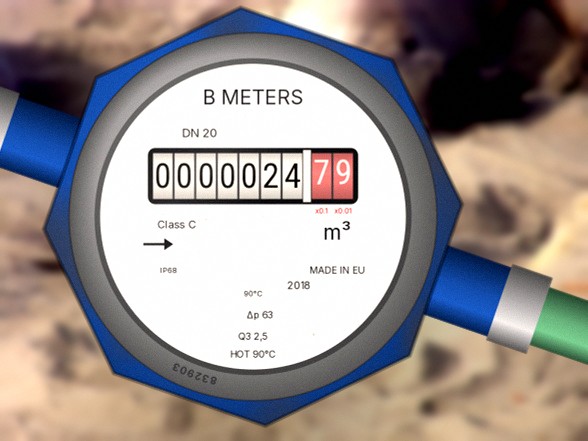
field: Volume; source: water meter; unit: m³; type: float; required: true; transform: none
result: 24.79 m³
